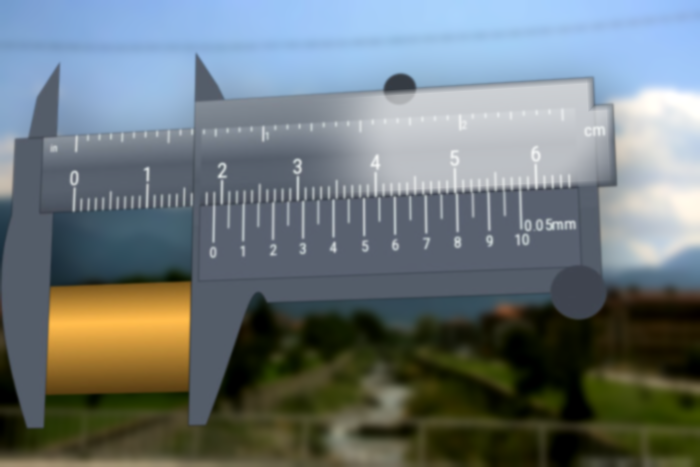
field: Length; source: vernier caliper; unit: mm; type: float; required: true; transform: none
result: 19.0 mm
